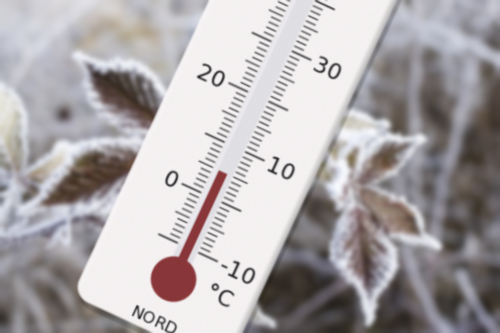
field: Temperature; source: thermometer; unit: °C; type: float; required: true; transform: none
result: 5 °C
